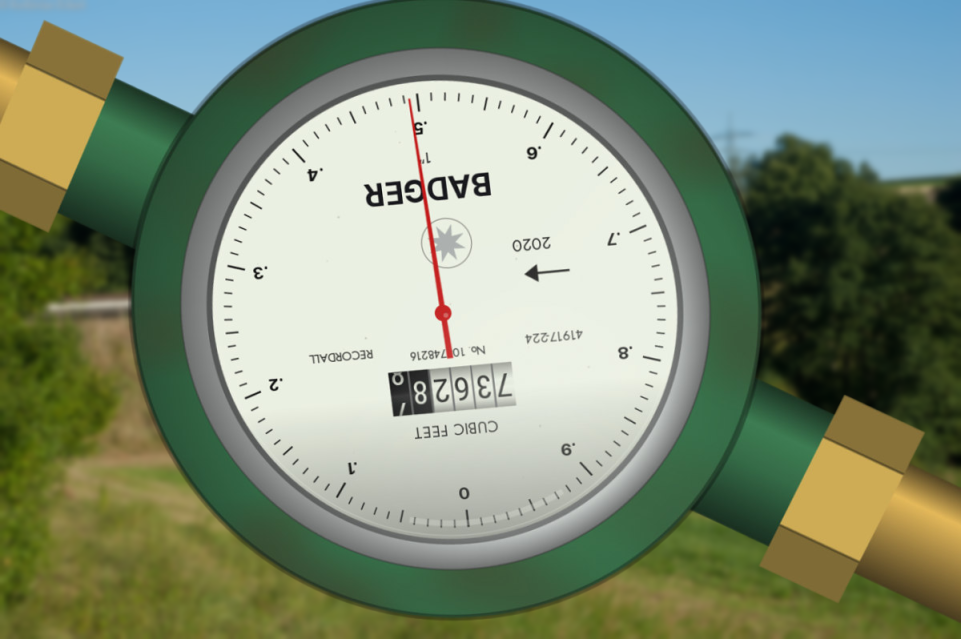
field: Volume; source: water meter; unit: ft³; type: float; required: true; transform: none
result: 736287.49 ft³
